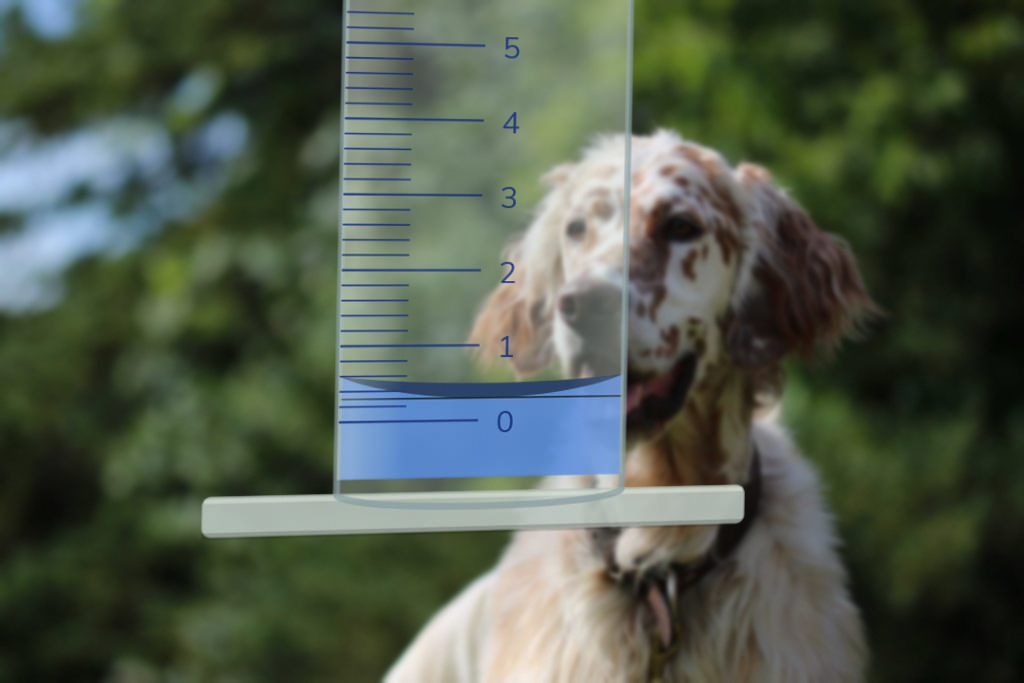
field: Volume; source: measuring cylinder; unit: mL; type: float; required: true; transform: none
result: 0.3 mL
